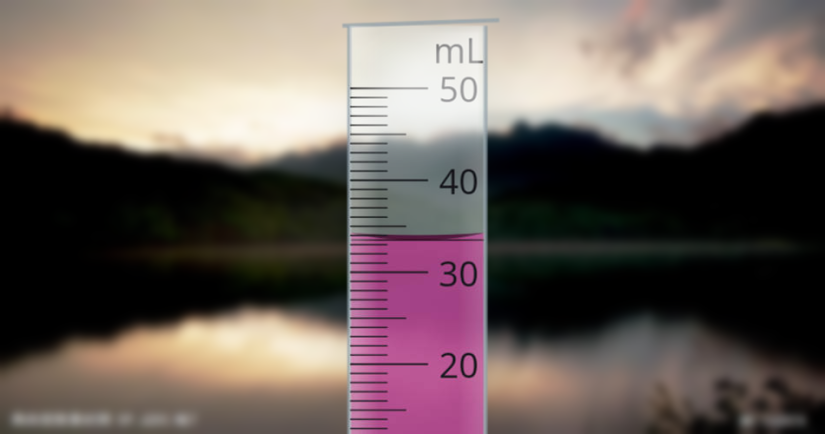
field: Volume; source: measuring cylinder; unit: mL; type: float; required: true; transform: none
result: 33.5 mL
